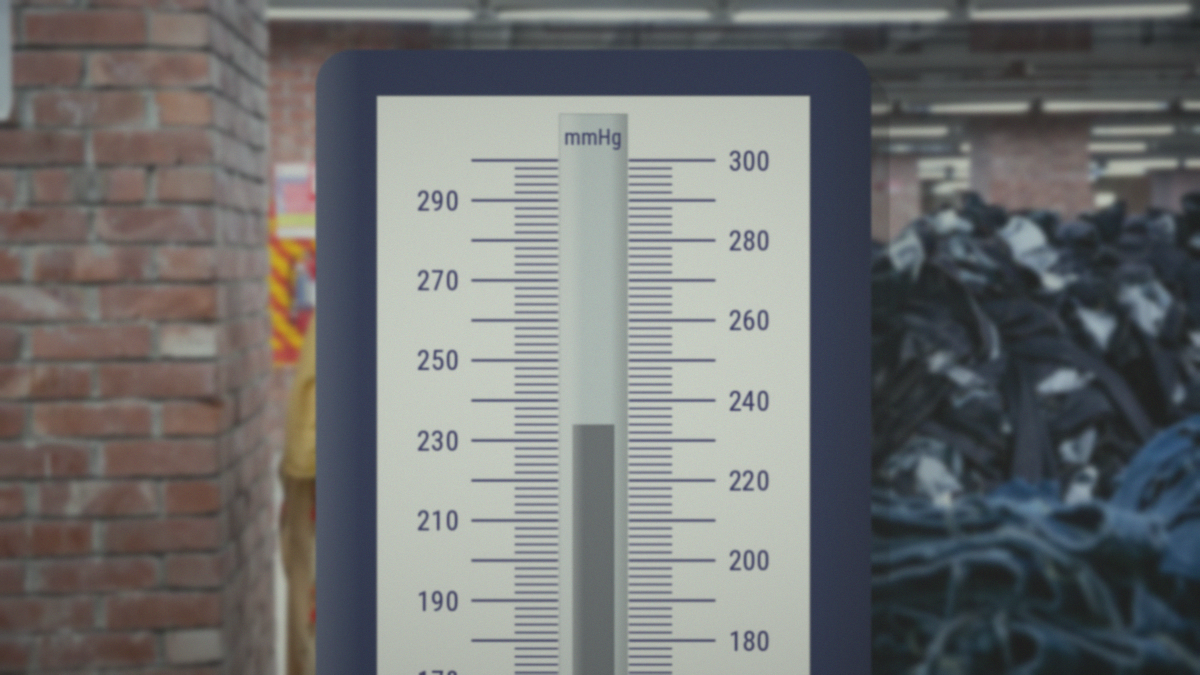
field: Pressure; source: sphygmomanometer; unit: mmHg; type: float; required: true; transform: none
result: 234 mmHg
